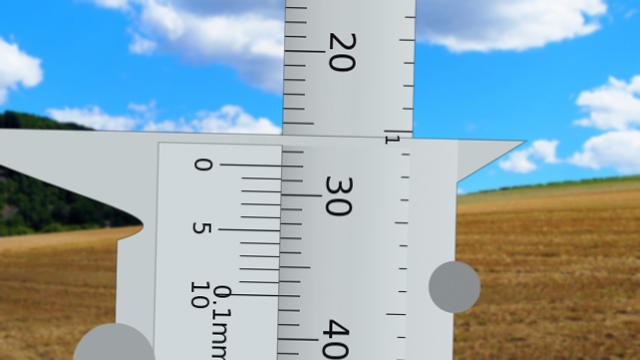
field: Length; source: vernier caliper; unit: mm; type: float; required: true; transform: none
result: 28.0 mm
